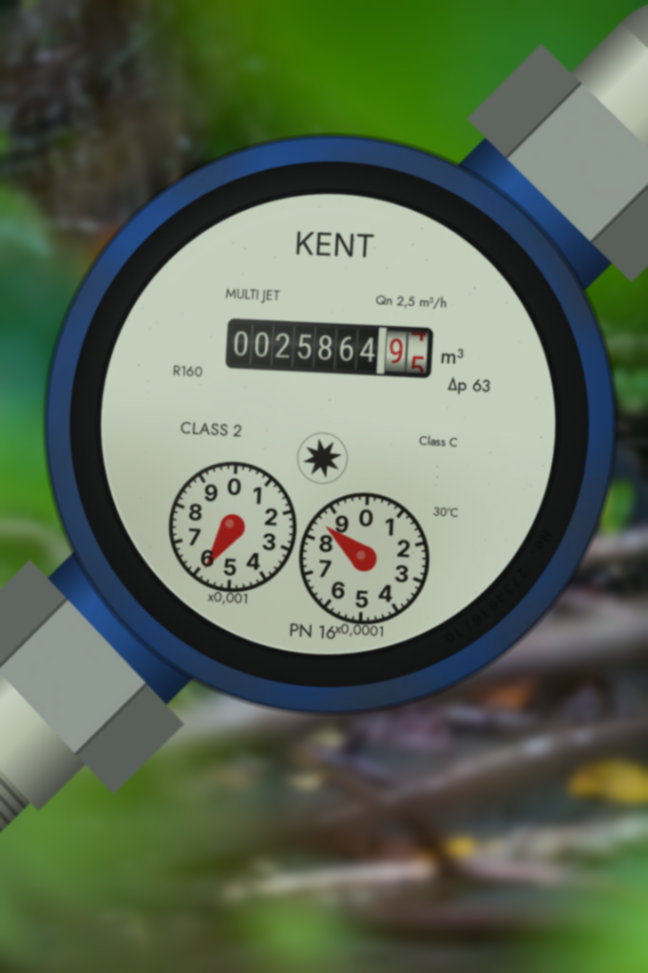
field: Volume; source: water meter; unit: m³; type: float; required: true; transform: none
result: 25864.9458 m³
